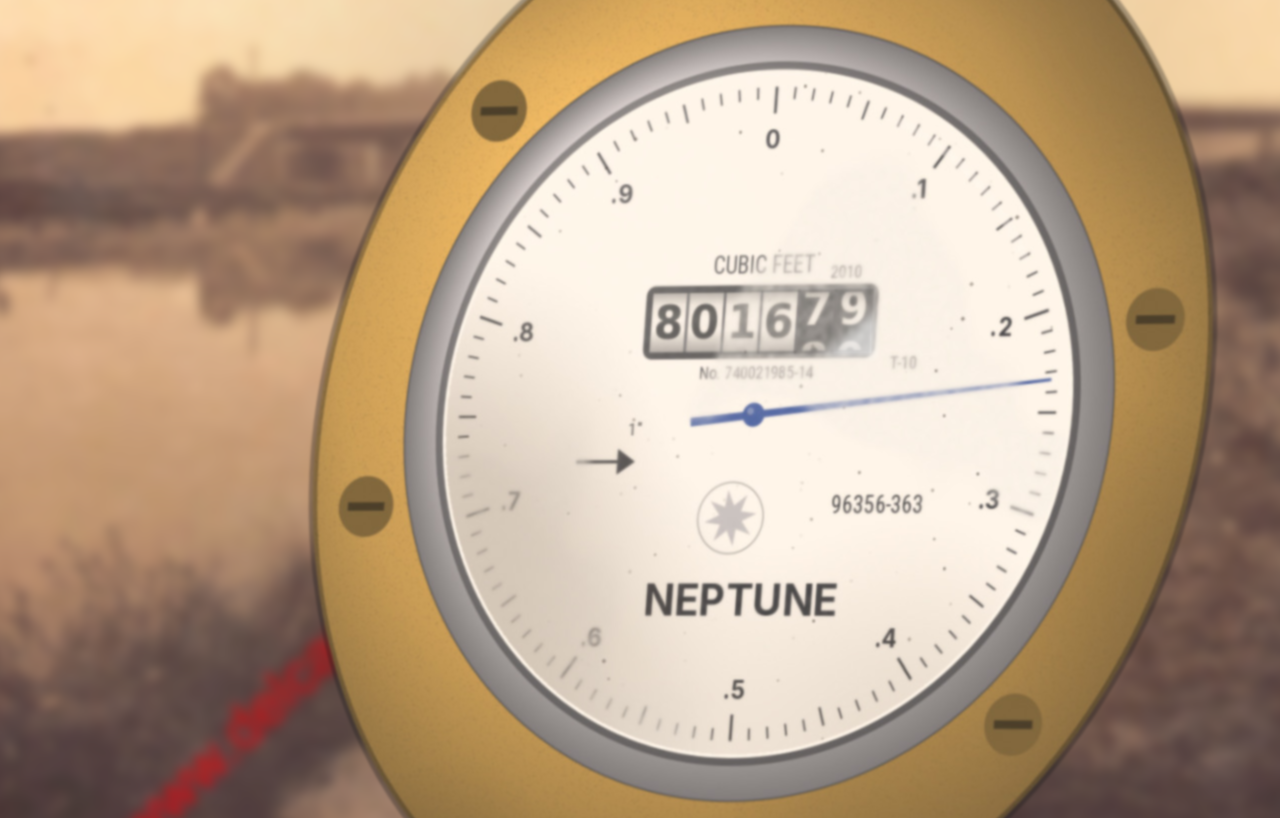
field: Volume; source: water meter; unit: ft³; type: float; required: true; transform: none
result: 801679.23 ft³
